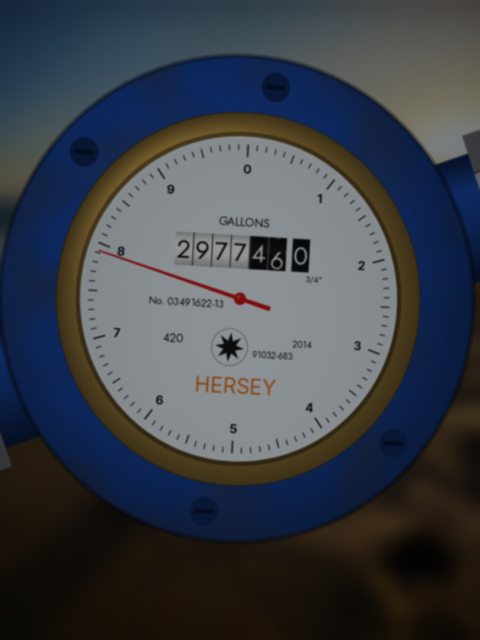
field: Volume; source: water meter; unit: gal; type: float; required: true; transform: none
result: 2977457.9 gal
